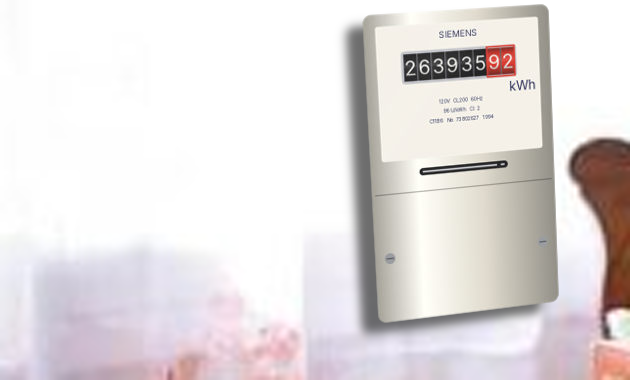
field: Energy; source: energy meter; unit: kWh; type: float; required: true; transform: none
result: 263935.92 kWh
